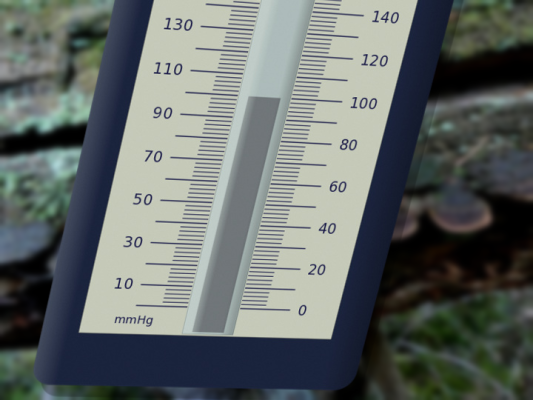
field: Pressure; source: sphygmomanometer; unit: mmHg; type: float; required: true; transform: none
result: 100 mmHg
